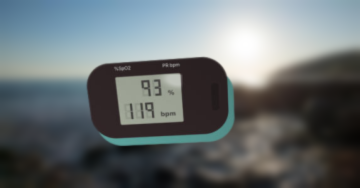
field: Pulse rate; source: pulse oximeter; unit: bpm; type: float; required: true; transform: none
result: 119 bpm
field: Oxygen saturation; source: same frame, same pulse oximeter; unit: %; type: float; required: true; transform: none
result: 93 %
